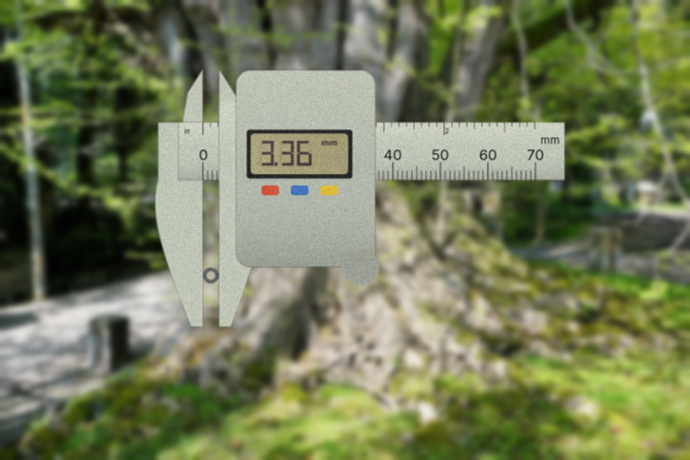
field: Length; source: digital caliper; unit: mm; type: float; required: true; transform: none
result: 3.36 mm
